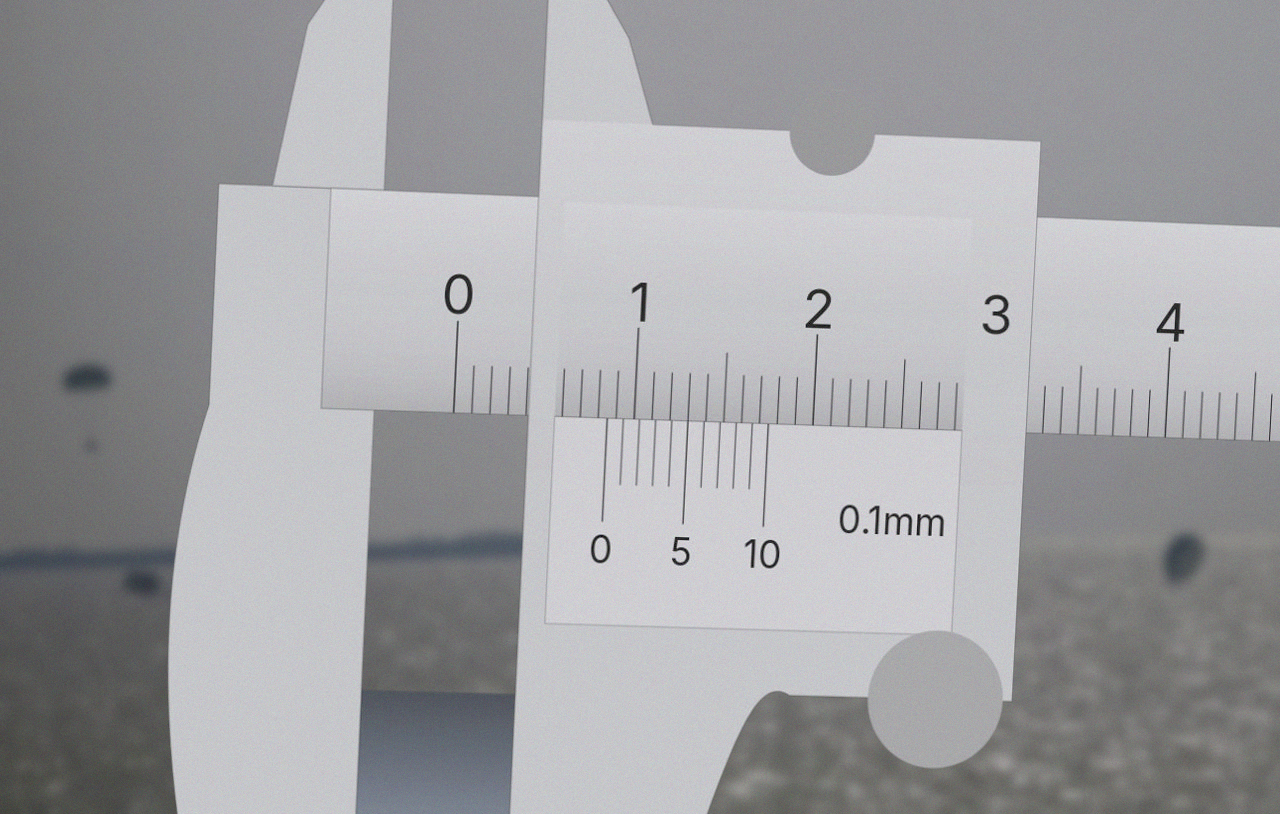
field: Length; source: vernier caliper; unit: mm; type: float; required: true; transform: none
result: 8.5 mm
